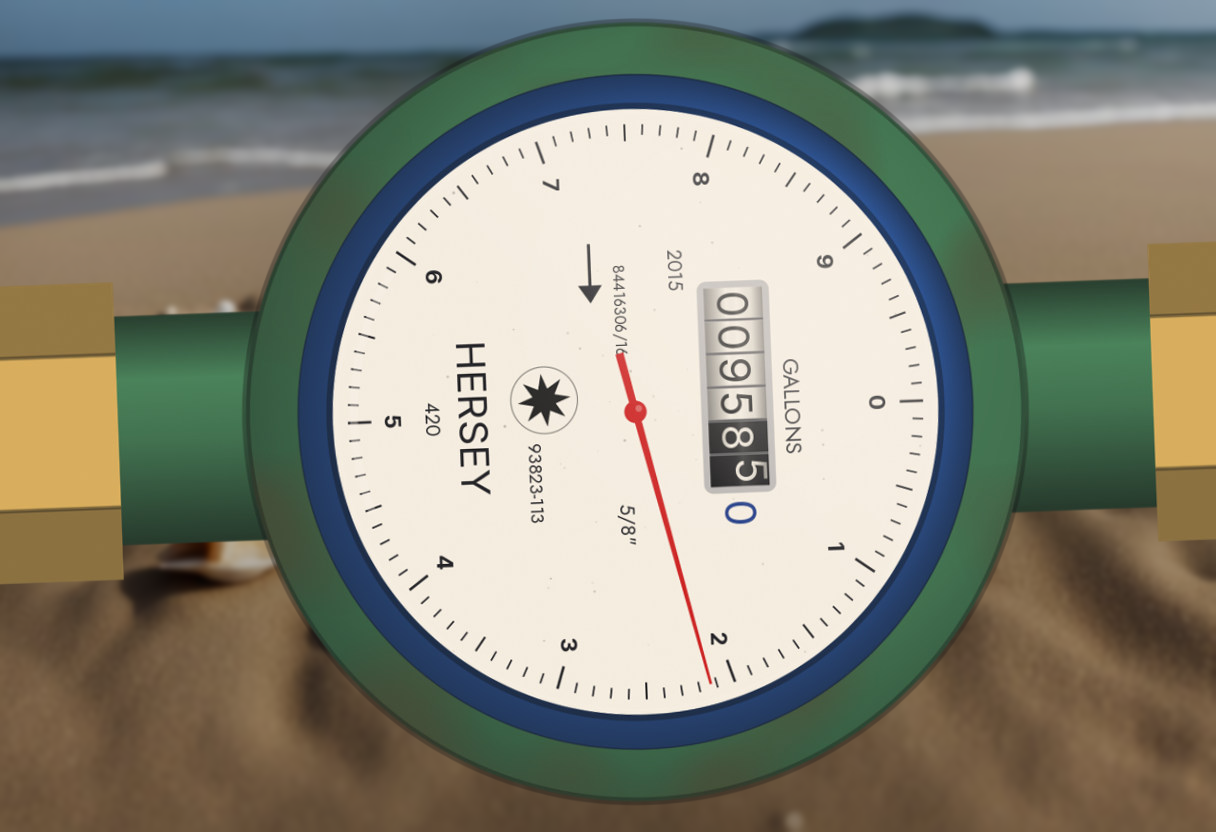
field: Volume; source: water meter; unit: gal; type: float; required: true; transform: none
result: 95852.1 gal
